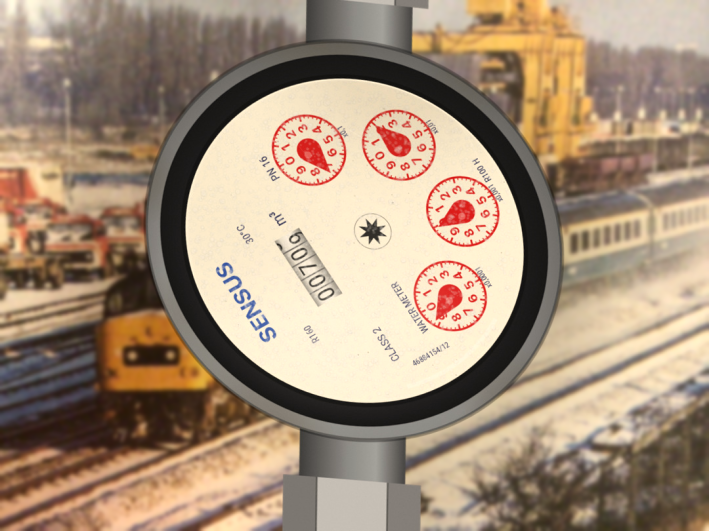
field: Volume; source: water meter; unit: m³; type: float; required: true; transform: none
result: 708.7199 m³
